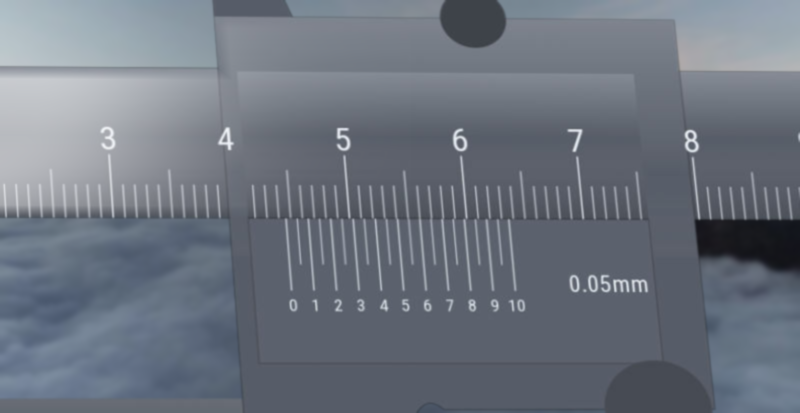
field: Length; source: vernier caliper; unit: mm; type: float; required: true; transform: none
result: 44.6 mm
